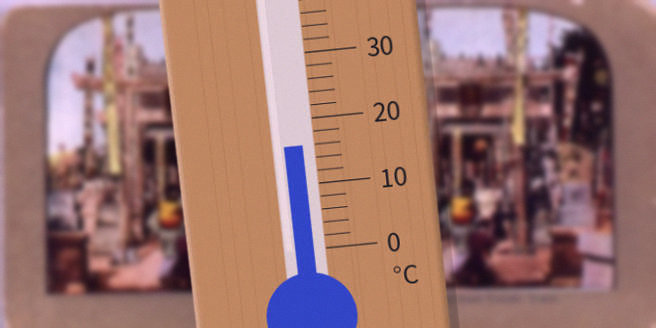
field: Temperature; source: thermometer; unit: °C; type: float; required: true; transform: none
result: 16 °C
